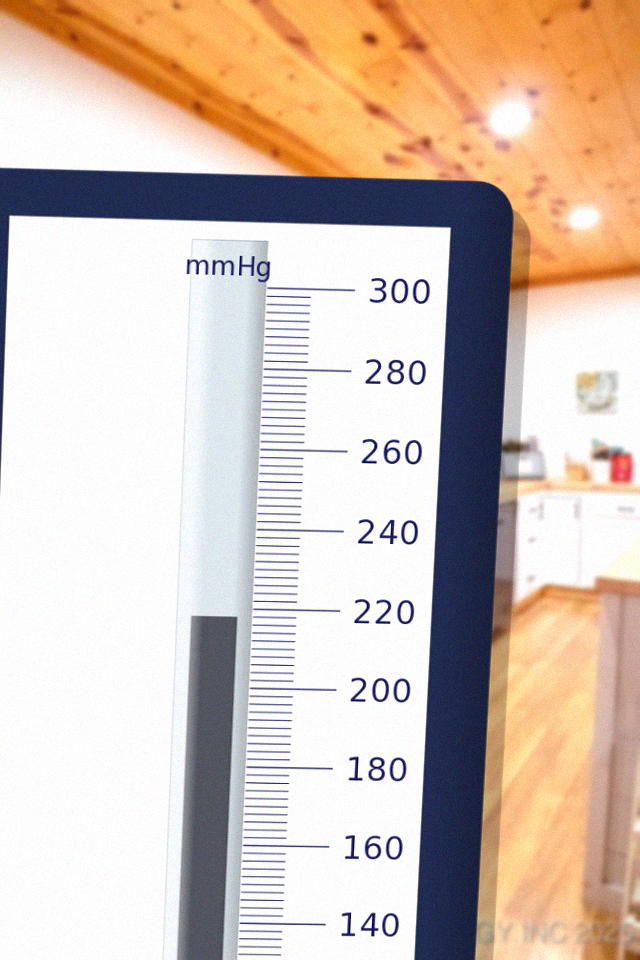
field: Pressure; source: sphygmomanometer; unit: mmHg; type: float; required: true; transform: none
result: 218 mmHg
